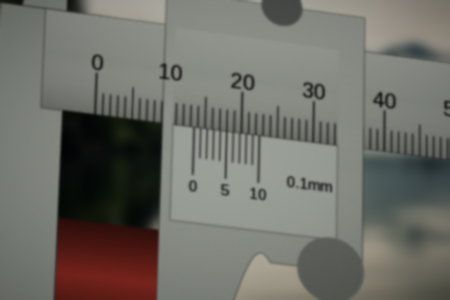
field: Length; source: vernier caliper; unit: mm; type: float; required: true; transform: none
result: 13.5 mm
